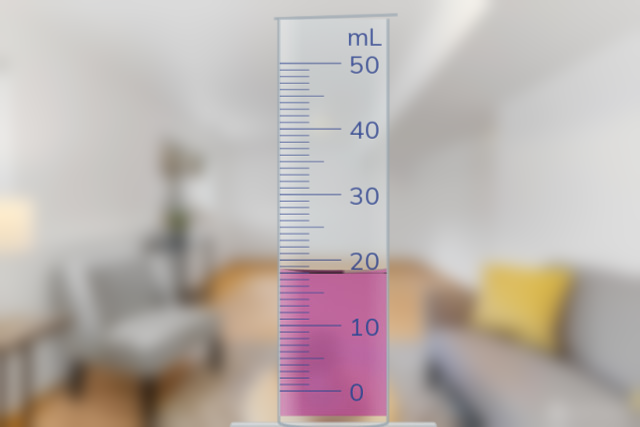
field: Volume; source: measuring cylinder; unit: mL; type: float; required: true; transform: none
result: 18 mL
